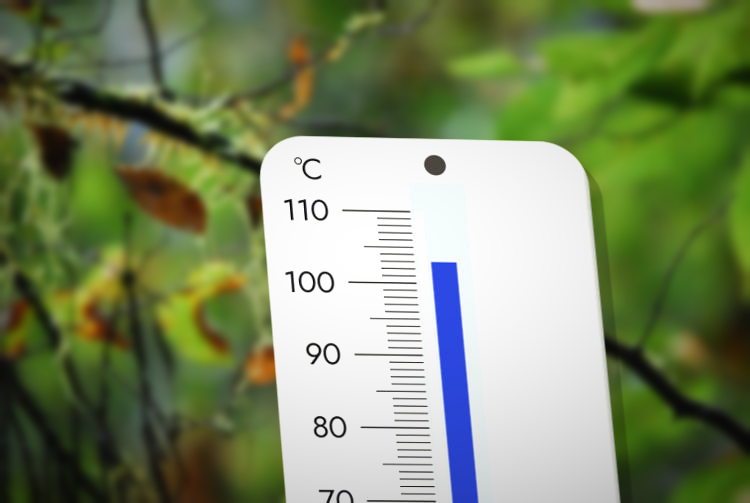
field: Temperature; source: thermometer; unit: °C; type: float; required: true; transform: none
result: 103 °C
